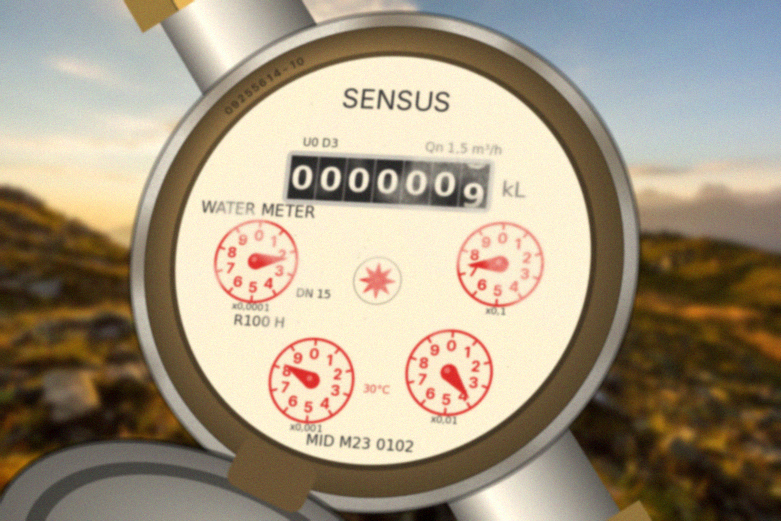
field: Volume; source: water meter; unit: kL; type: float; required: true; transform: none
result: 8.7382 kL
